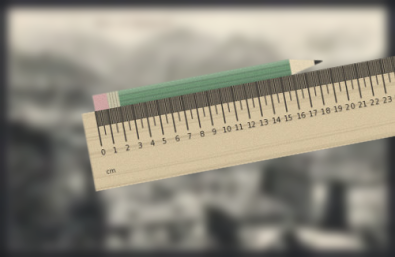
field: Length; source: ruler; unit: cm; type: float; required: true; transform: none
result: 18.5 cm
